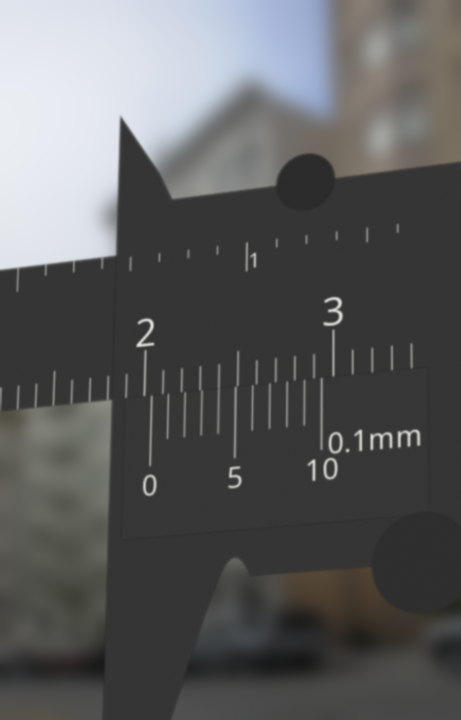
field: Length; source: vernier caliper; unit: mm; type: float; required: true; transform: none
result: 20.4 mm
